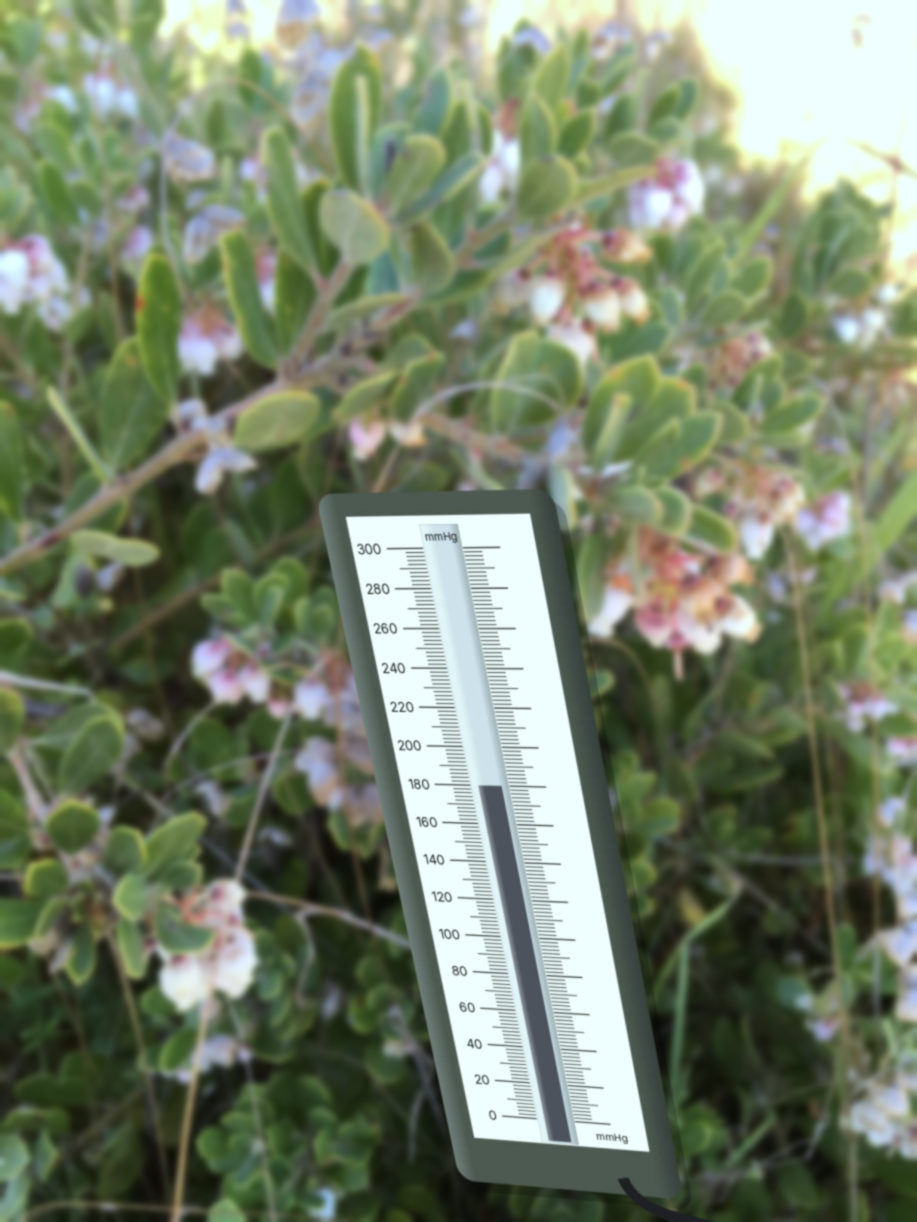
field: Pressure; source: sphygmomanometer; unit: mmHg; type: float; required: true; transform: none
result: 180 mmHg
